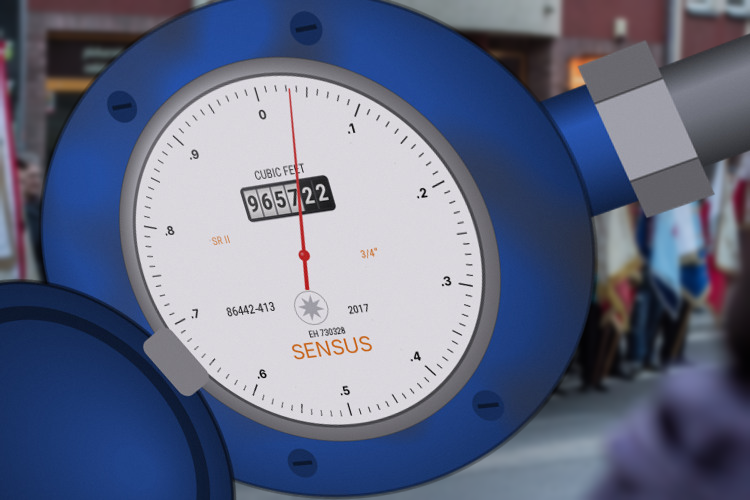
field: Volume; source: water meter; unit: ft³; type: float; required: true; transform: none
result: 965722.03 ft³
